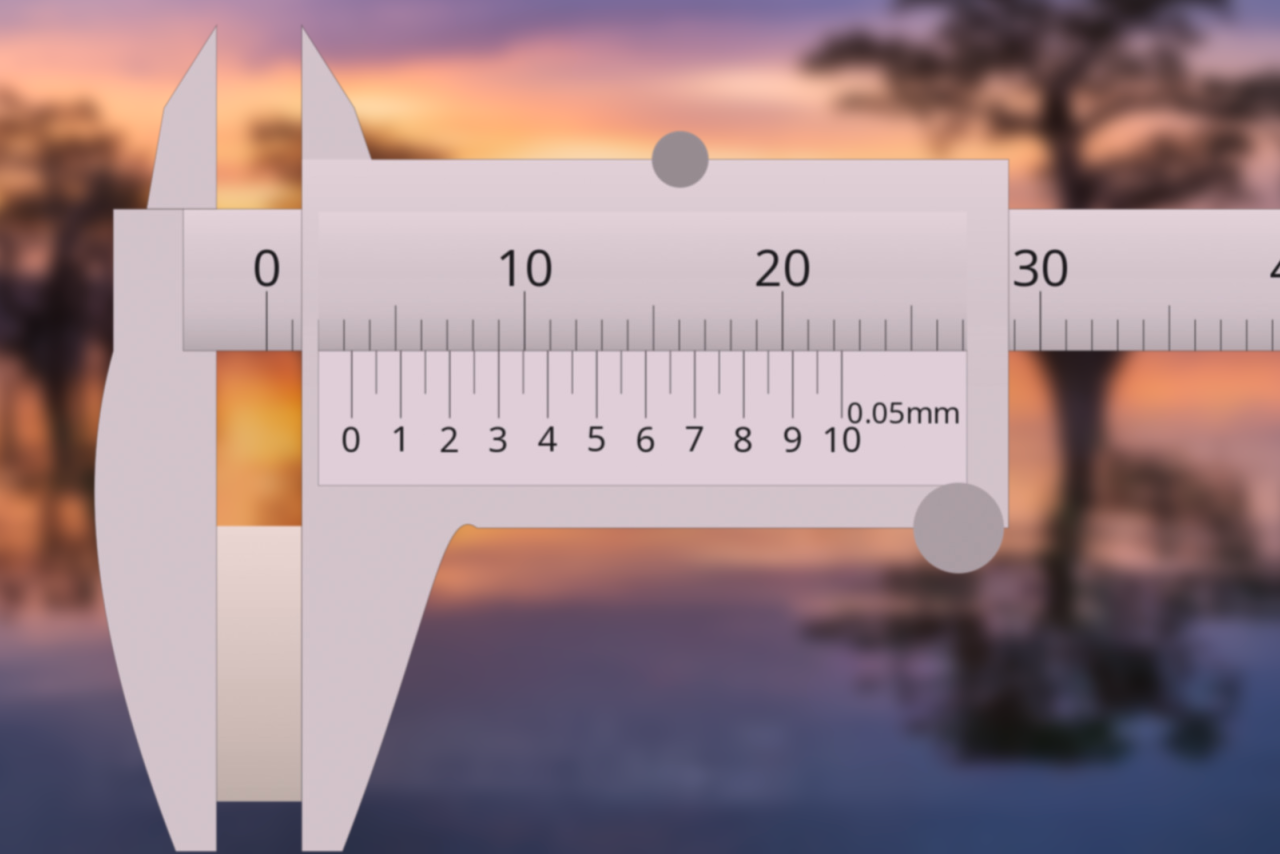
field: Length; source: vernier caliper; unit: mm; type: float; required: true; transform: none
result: 3.3 mm
